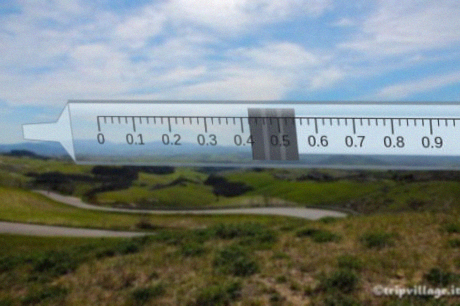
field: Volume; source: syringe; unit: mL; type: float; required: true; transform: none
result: 0.42 mL
